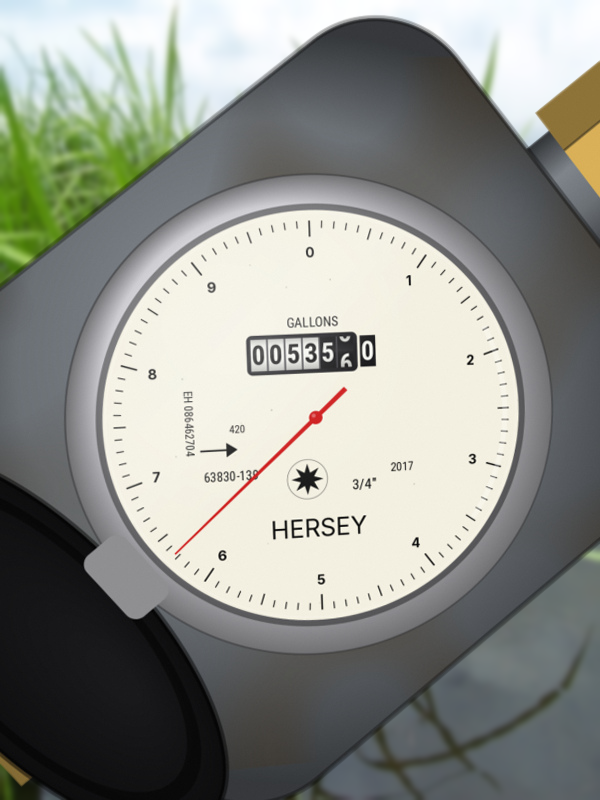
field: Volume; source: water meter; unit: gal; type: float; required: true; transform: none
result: 53556.3 gal
